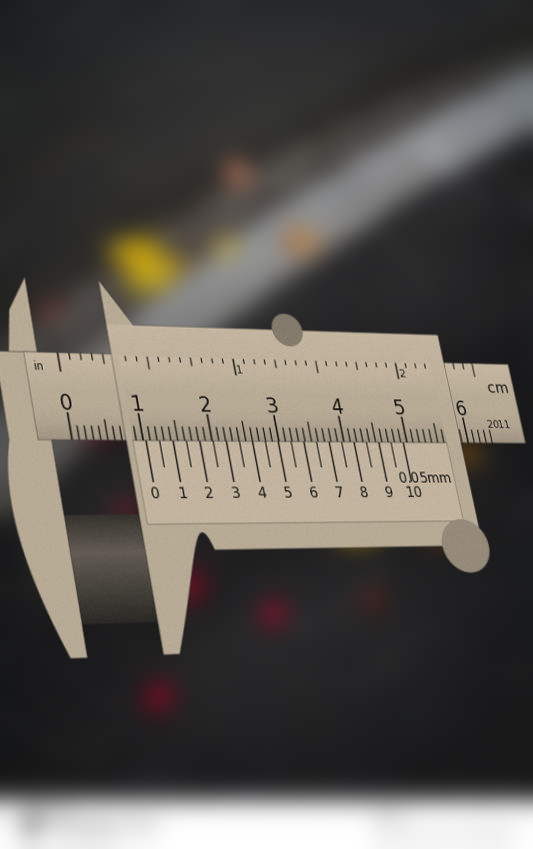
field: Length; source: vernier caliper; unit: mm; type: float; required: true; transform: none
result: 10.4 mm
